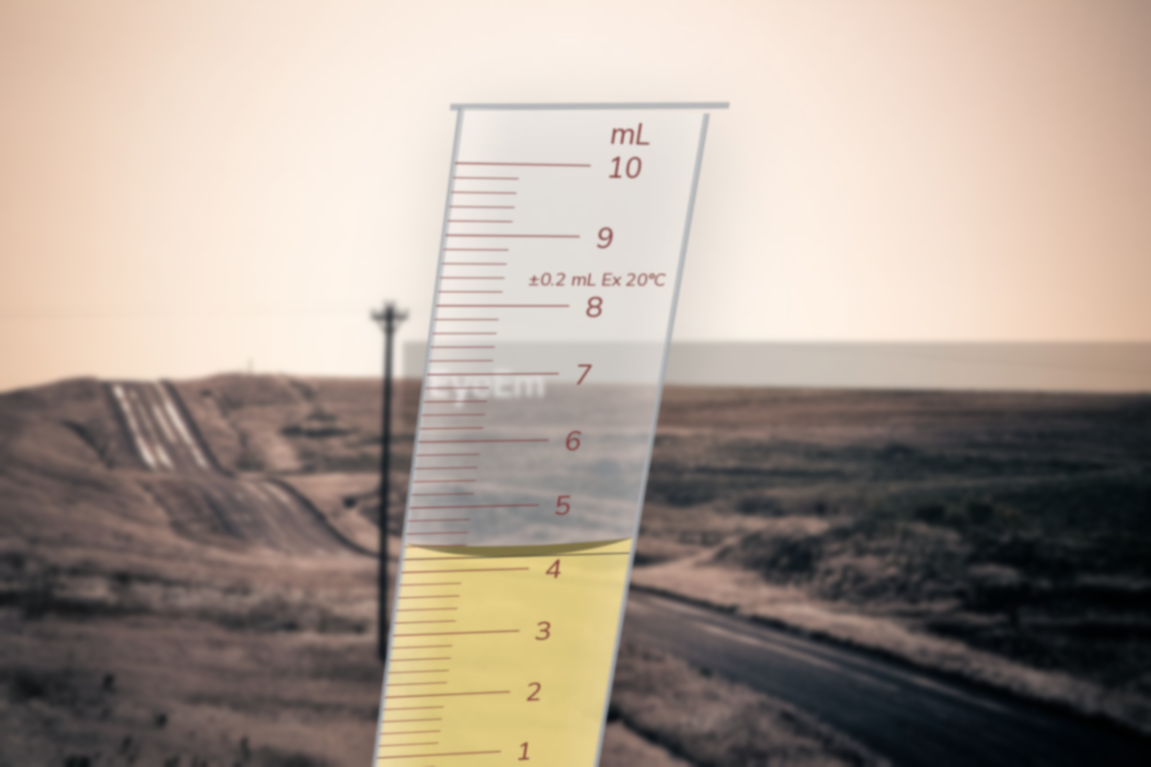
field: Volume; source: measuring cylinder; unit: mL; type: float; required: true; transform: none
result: 4.2 mL
